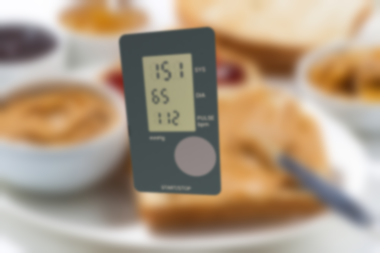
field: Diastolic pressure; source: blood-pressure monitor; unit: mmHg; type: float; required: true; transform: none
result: 65 mmHg
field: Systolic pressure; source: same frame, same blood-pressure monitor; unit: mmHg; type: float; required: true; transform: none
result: 151 mmHg
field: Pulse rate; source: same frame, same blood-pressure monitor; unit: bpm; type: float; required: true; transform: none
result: 112 bpm
